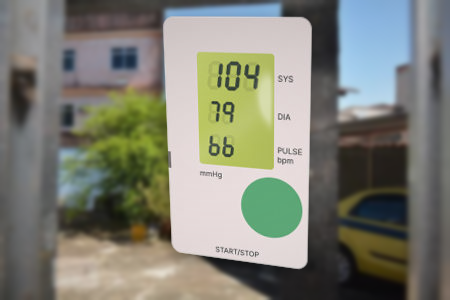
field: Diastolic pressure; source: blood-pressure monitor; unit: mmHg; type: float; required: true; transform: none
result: 79 mmHg
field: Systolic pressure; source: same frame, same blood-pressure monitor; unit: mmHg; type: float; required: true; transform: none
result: 104 mmHg
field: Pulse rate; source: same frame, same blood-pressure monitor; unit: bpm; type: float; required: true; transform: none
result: 66 bpm
